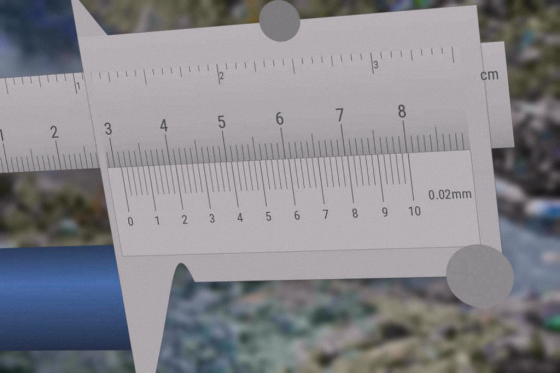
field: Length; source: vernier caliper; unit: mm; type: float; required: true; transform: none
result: 31.2 mm
